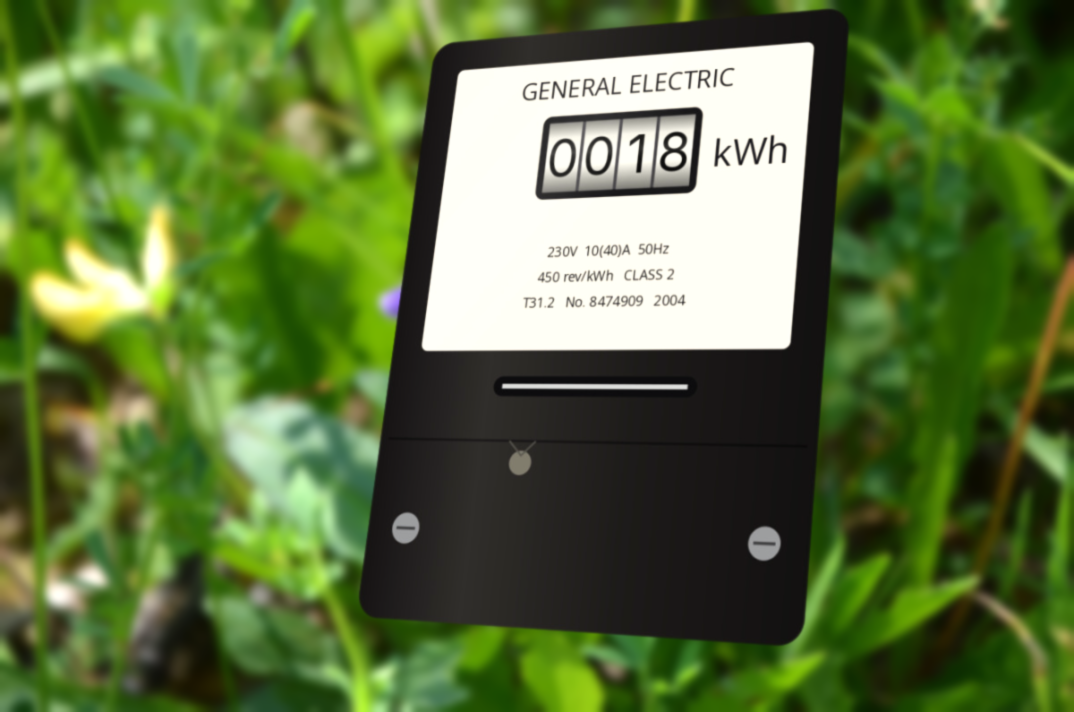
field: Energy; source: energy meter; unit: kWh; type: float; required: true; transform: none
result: 18 kWh
